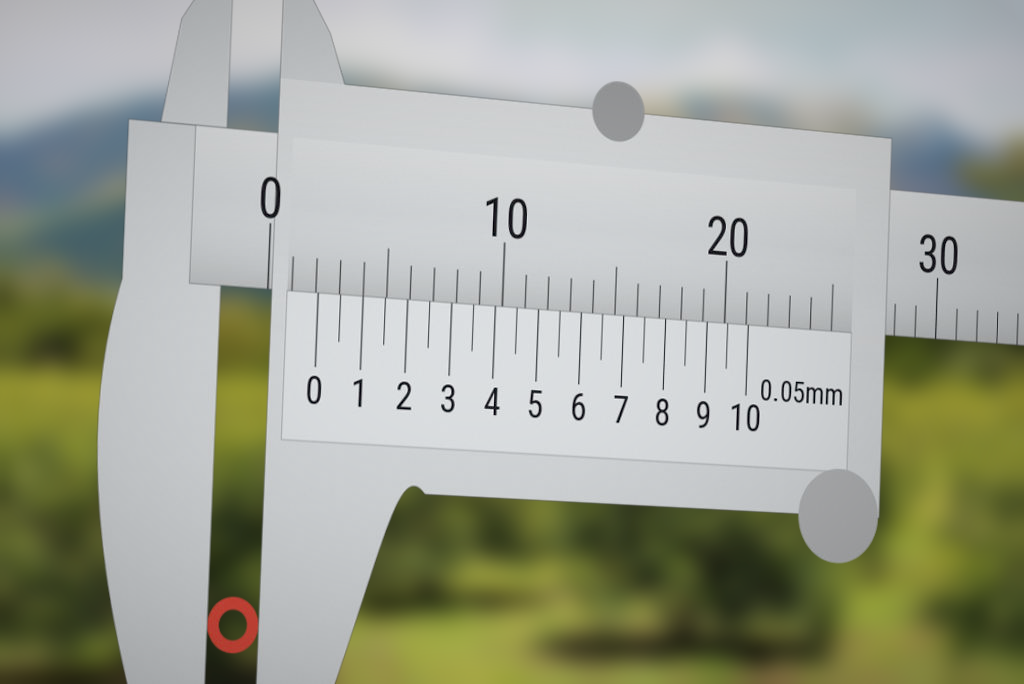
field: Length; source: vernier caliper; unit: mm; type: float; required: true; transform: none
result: 2.1 mm
